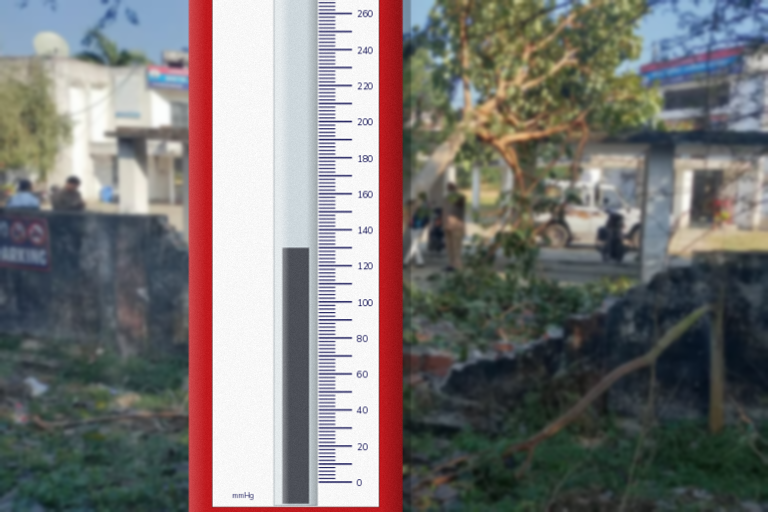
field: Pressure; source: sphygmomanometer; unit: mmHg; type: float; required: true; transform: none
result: 130 mmHg
